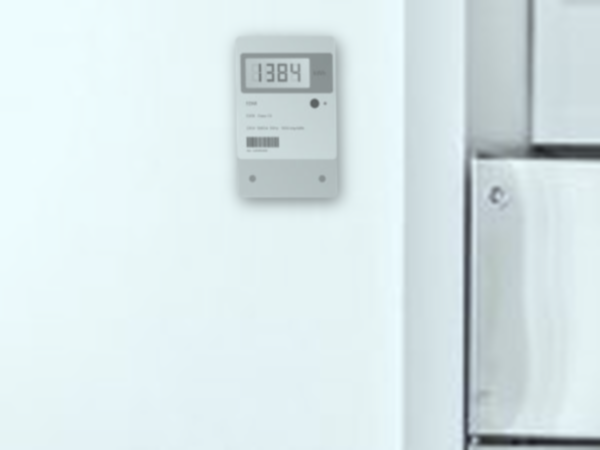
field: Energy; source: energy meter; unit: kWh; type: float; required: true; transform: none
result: 1384 kWh
